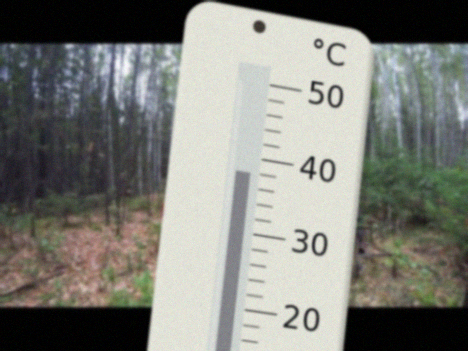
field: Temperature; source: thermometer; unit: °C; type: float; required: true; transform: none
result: 38 °C
